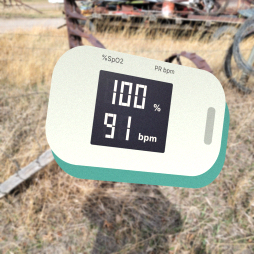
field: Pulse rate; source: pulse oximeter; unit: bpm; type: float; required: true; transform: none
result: 91 bpm
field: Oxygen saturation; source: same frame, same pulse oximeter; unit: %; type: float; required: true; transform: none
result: 100 %
